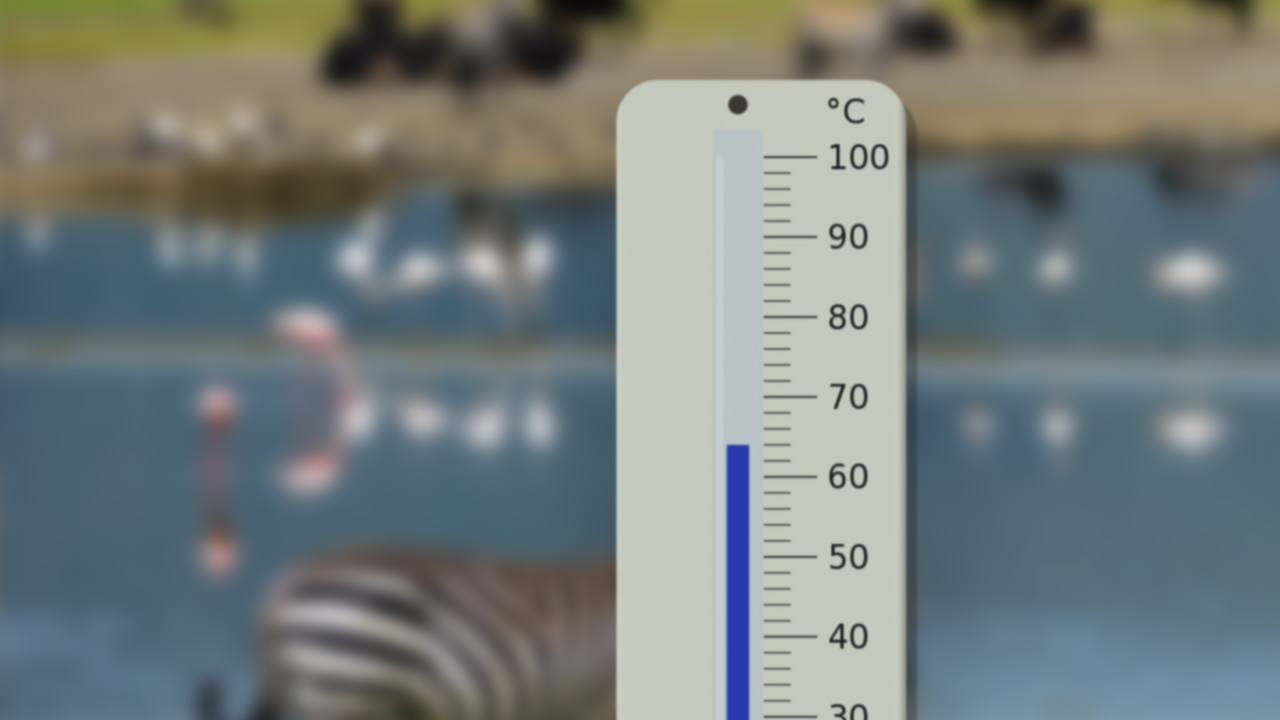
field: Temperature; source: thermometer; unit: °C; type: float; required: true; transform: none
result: 64 °C
